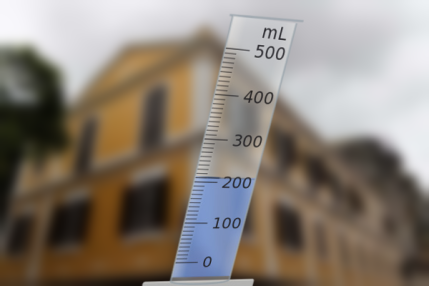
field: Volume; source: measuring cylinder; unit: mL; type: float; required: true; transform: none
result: 210 mL
